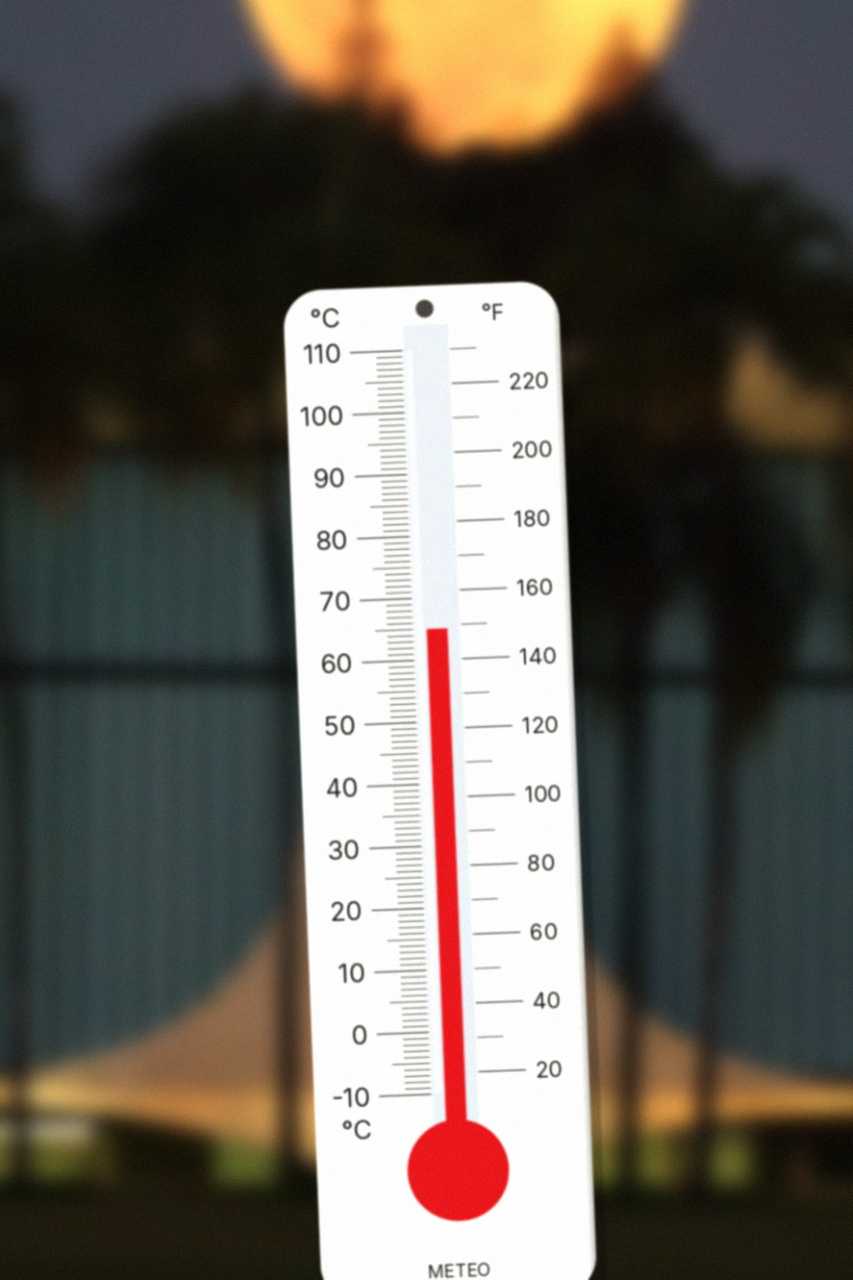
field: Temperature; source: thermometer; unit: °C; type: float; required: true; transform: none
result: 65 °C
